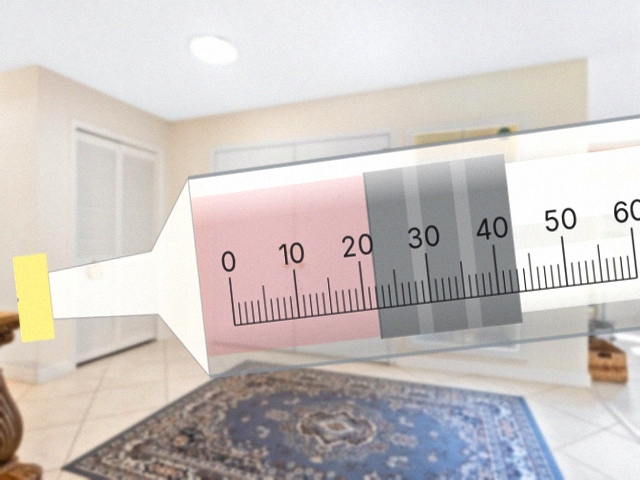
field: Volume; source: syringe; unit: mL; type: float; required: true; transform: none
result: 22 mL
